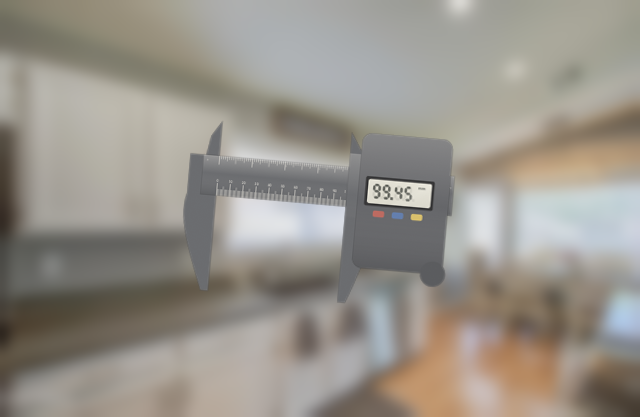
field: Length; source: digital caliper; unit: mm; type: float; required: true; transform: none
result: 99.45 mm
